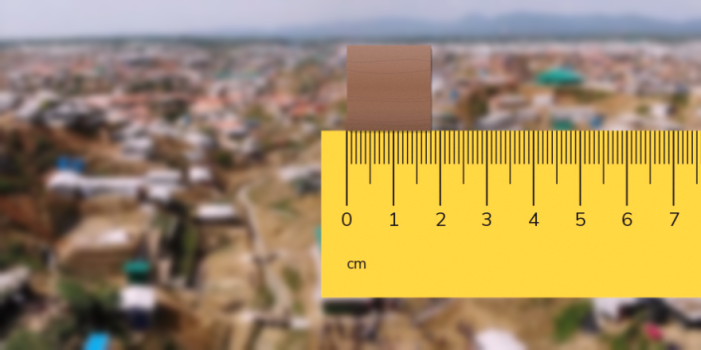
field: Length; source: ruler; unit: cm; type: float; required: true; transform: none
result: 1.8 cm
